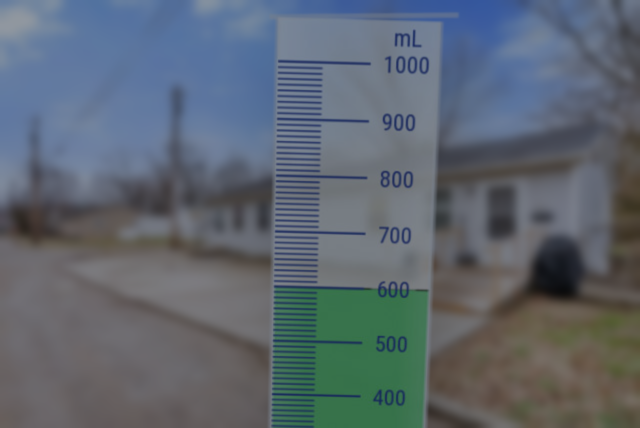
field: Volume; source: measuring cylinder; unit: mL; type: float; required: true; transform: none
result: 600 mL
